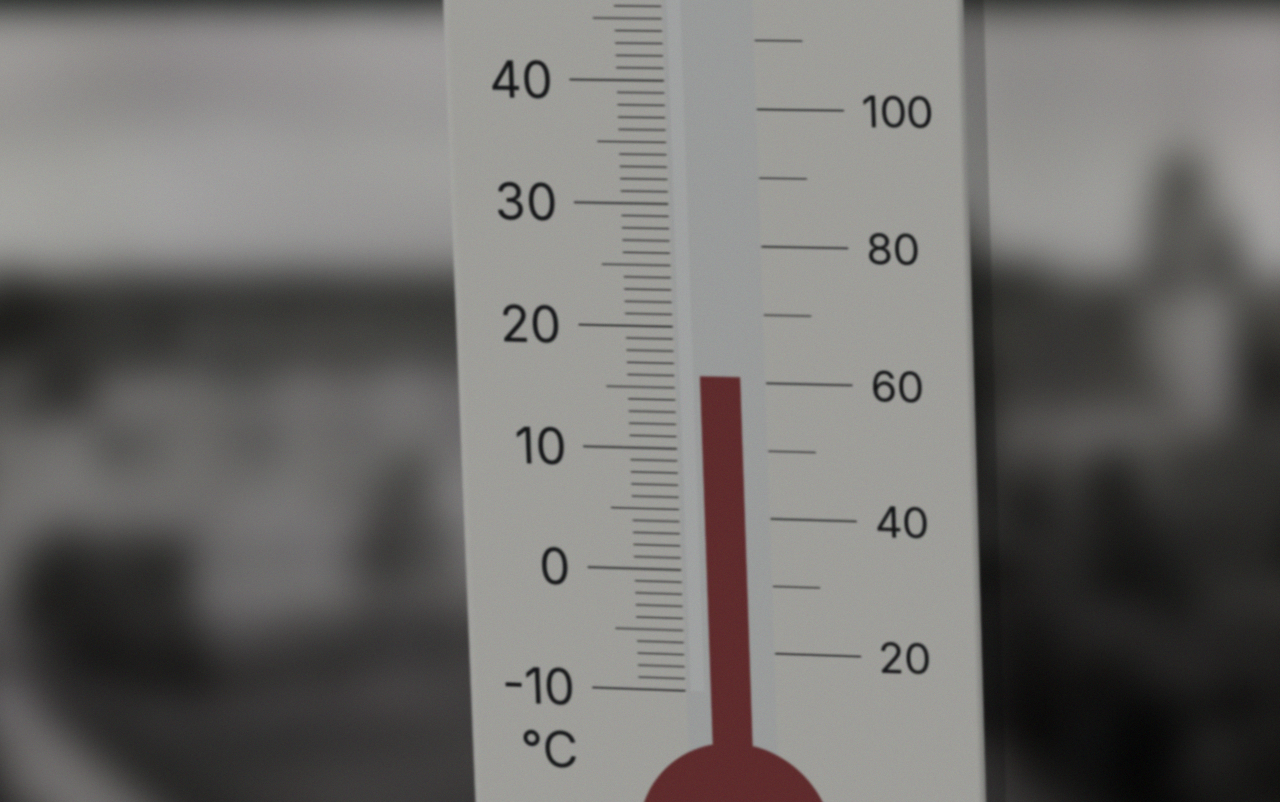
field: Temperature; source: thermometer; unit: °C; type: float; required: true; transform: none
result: 16 °C
